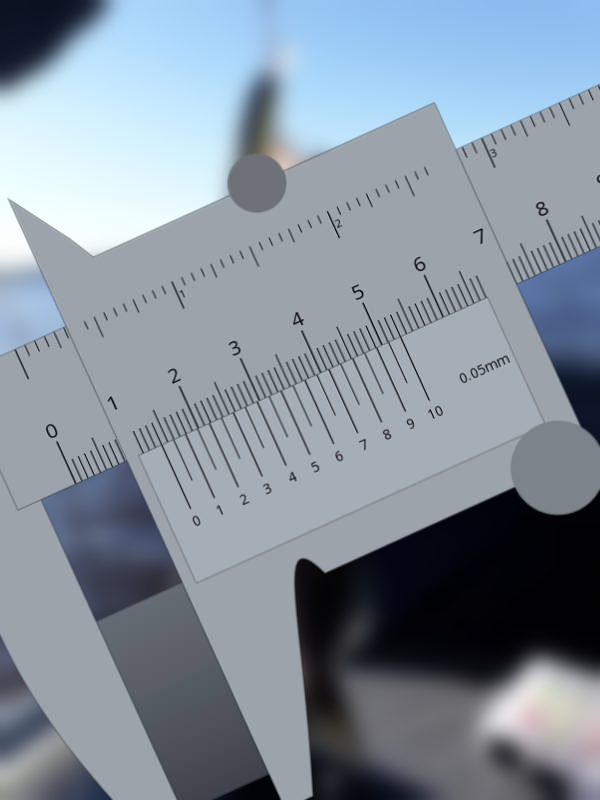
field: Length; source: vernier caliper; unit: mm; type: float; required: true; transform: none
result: 14.0 mm
